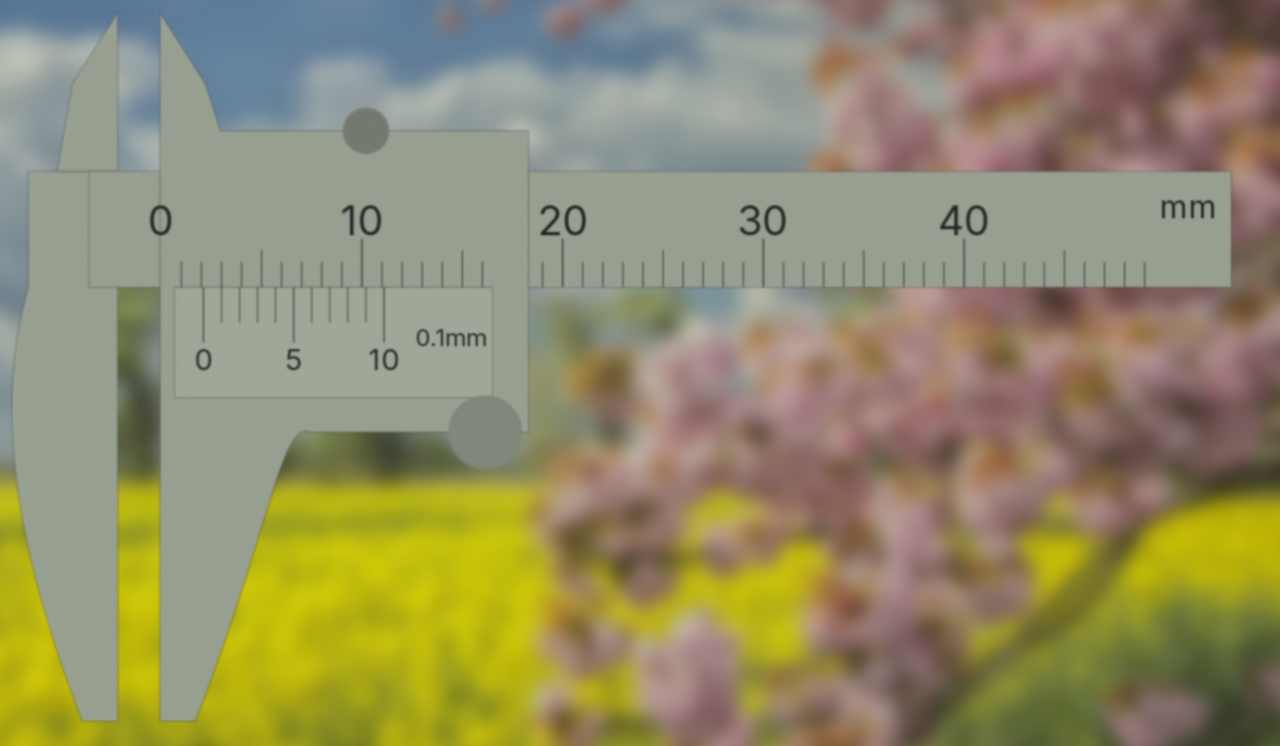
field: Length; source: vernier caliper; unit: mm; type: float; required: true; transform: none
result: 2.1 mm
